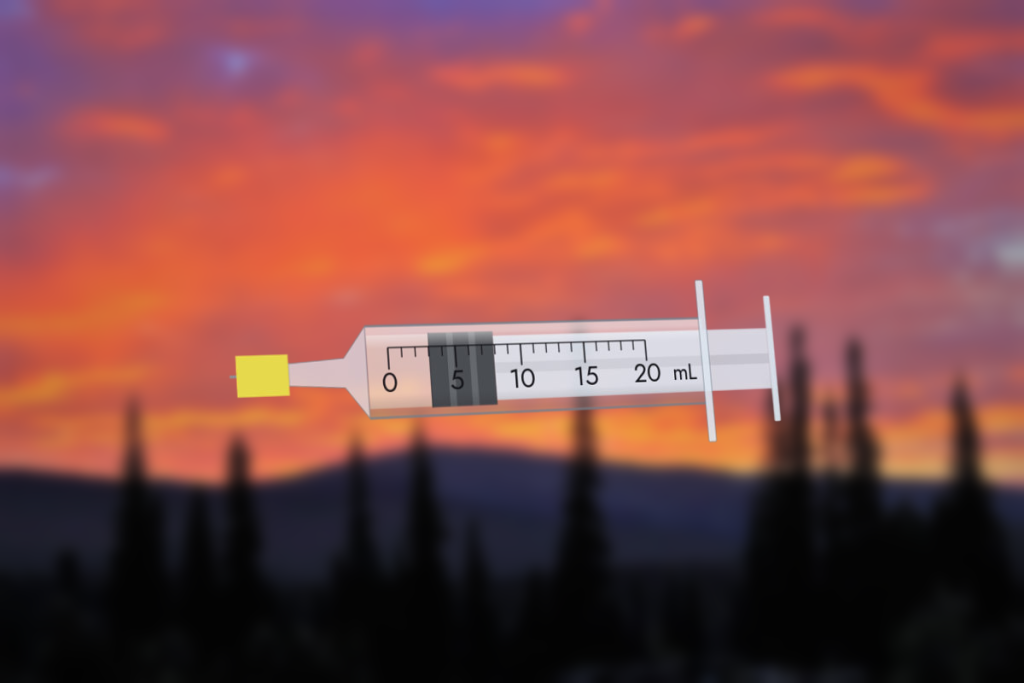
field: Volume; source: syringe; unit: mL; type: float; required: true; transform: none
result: 3 mL
